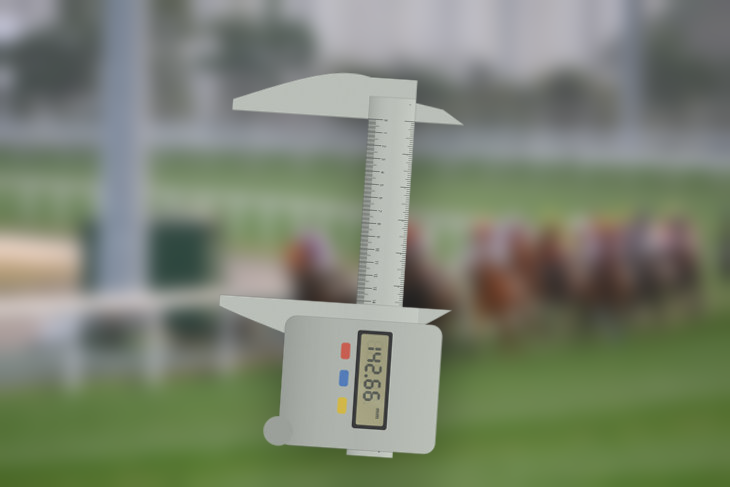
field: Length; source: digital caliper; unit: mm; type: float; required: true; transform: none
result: 142.66 mm
